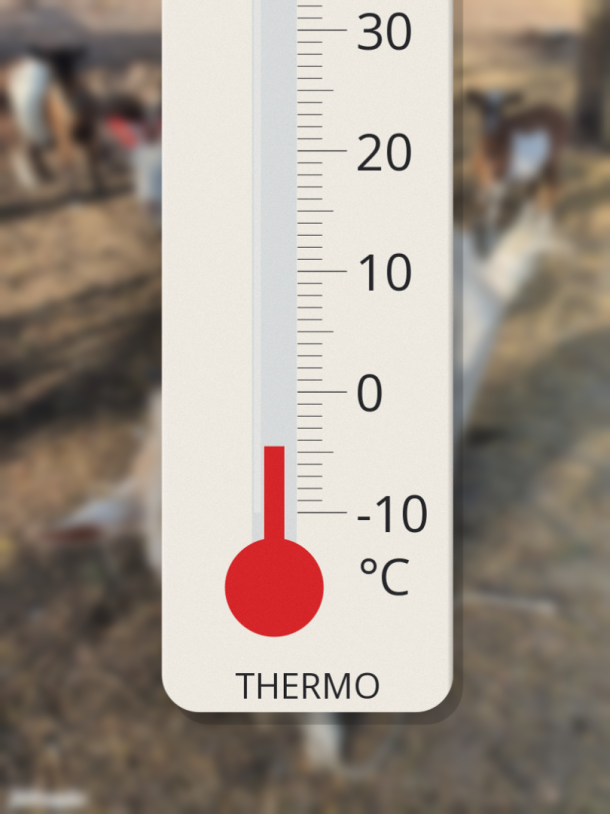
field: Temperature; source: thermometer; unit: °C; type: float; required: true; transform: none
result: -4.5 °C
